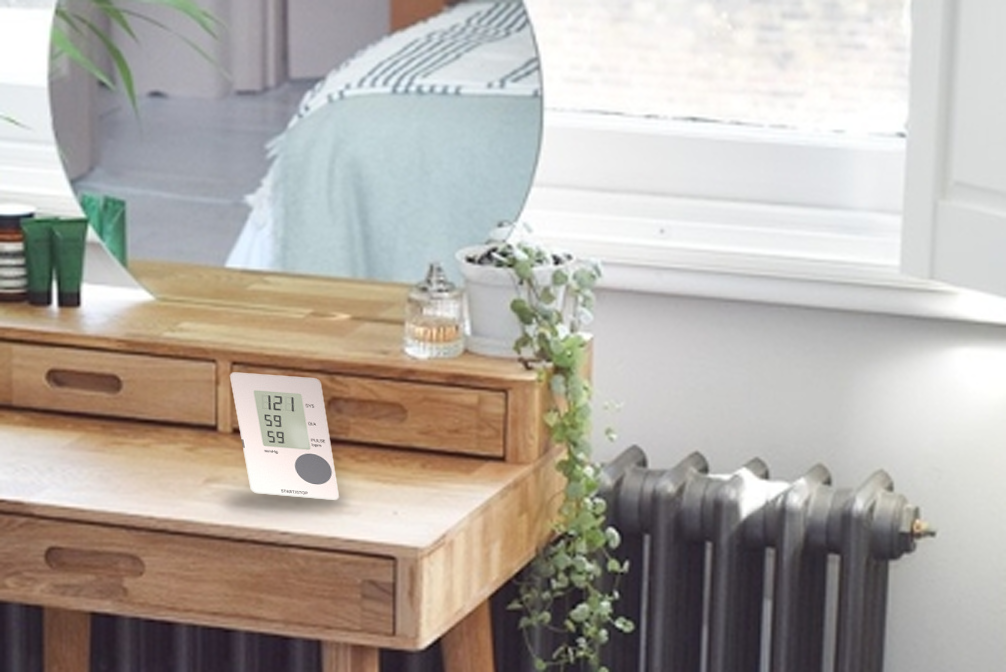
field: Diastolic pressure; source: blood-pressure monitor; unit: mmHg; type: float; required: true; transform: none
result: 59 mmHg
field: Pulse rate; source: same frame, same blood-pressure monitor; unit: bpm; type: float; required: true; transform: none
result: 59 bpm
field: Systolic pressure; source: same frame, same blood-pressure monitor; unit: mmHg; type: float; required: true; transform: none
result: 121 mmHg
